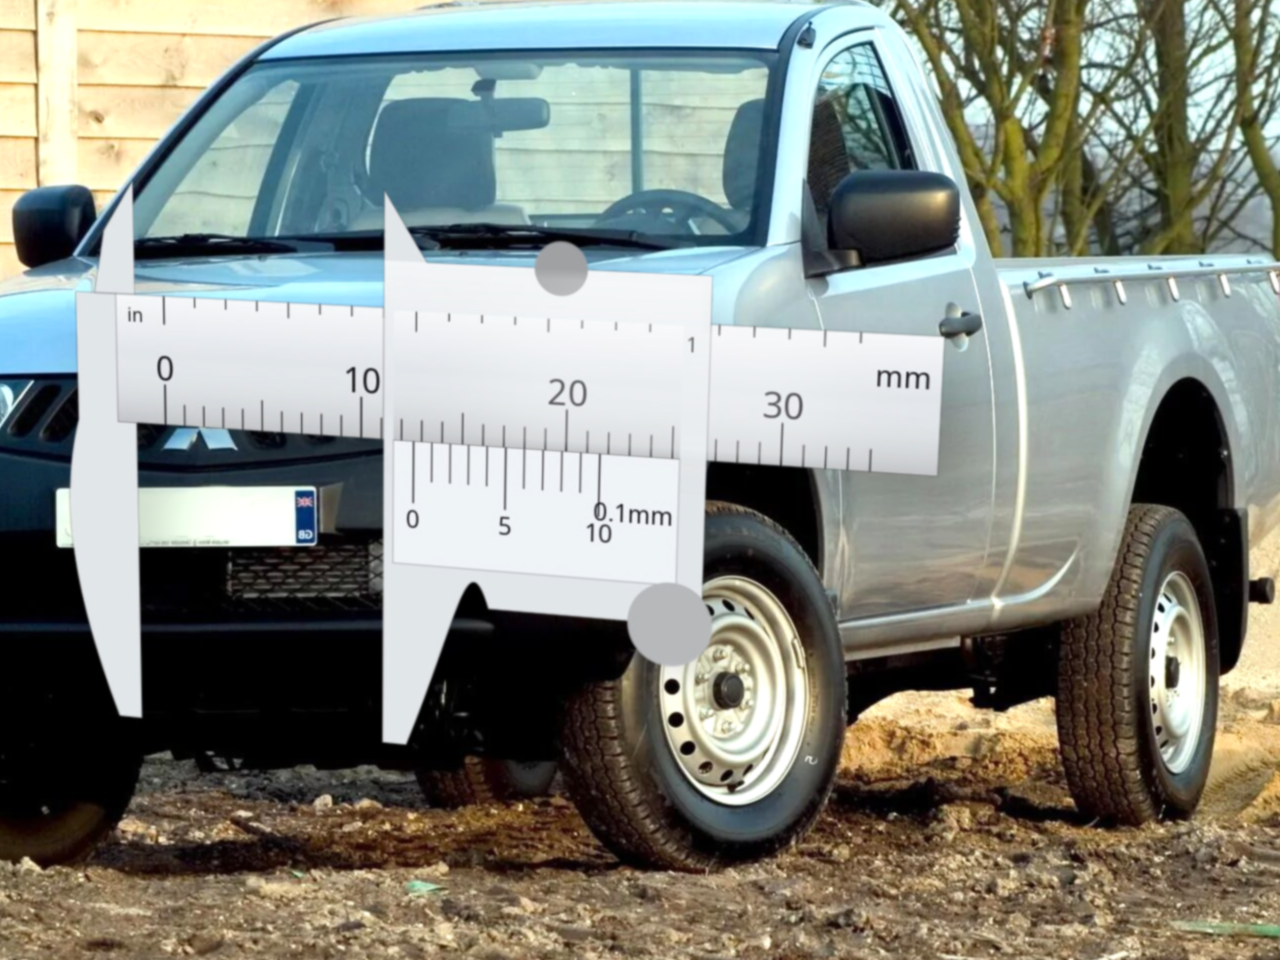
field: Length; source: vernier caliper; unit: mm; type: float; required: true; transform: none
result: 12.6 mm
